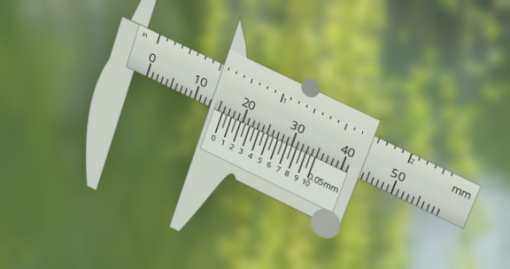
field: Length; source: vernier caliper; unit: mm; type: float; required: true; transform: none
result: 15.8 mm
